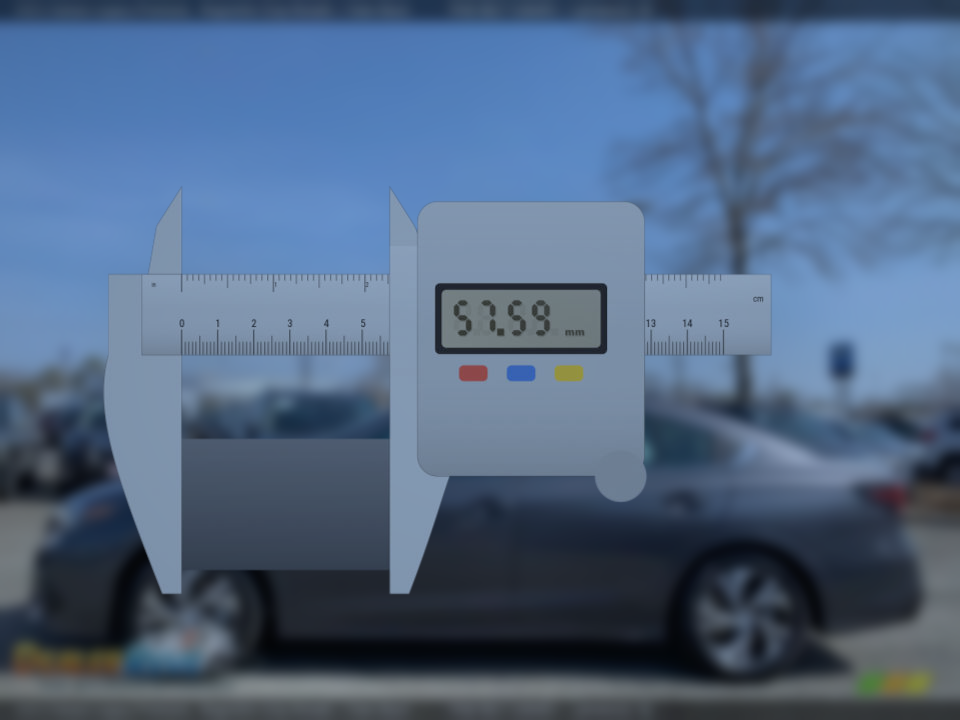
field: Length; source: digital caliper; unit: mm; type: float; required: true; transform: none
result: 57.59 mm
